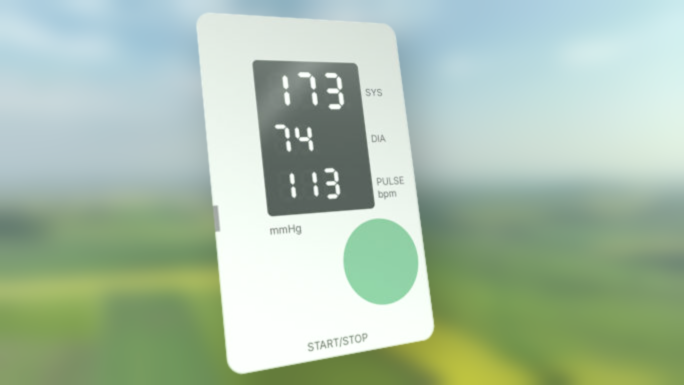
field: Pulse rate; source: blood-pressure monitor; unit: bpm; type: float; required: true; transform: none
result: 113 bpm
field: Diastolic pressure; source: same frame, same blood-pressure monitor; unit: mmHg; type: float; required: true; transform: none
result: 74 mmHg
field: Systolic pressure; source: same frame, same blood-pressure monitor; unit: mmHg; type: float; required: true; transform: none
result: 173 mmHg
